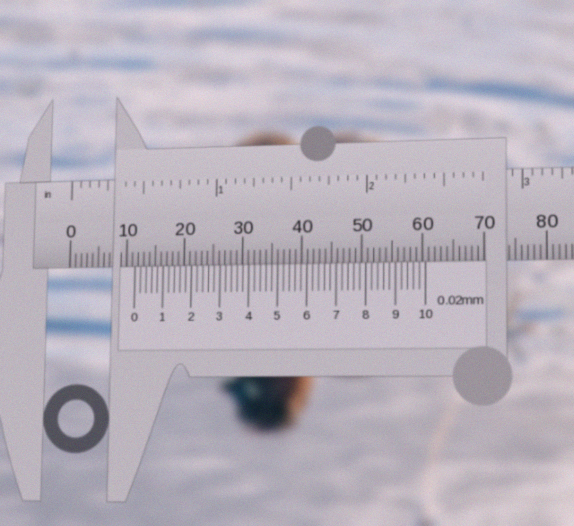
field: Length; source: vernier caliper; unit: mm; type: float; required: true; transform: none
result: 11.5 mm
